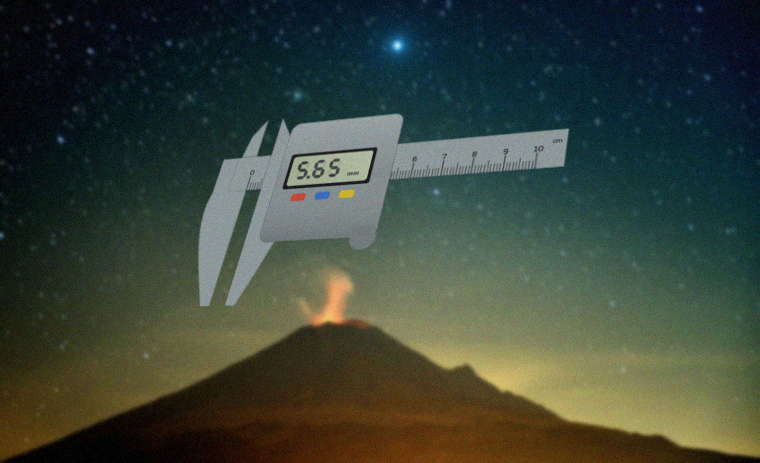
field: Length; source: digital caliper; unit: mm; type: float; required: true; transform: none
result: 5.65 mm
